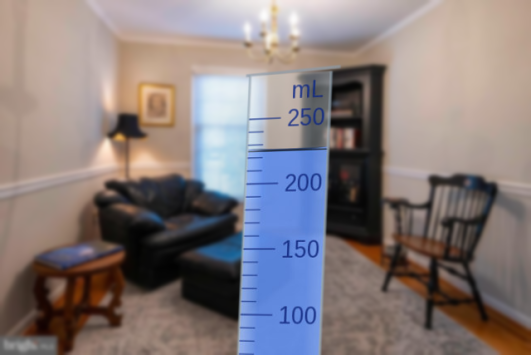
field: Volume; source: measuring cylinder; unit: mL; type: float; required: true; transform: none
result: 225 mL
